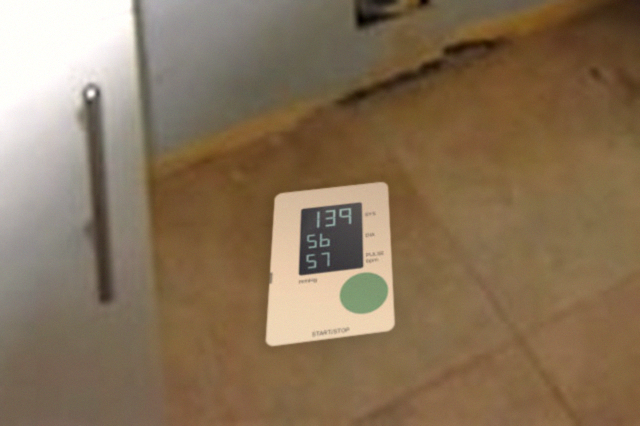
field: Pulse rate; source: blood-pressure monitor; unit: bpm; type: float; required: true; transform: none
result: 57 bpm
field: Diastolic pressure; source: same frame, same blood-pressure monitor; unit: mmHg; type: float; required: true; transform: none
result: 56 mmHg
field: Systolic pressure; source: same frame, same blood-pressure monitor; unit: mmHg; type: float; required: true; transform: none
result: 139 mmHg
